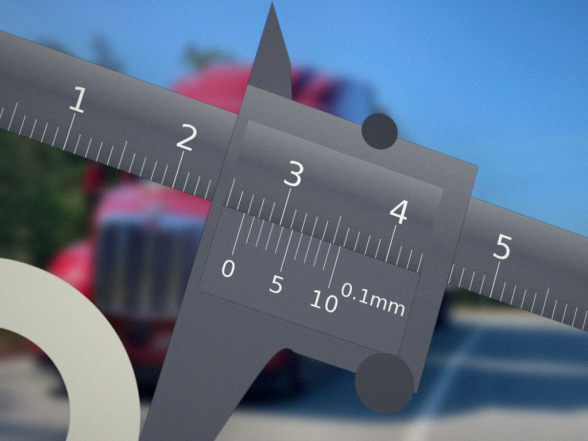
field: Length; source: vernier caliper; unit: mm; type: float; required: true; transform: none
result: 26.7 mm
